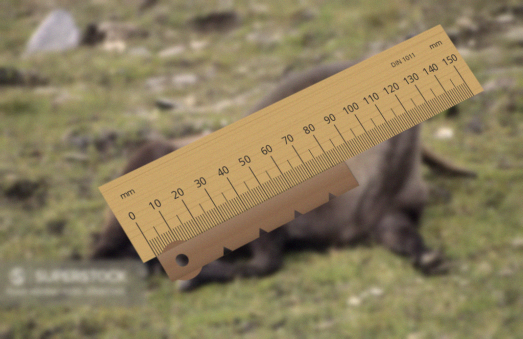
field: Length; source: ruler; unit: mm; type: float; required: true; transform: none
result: 85 mm
